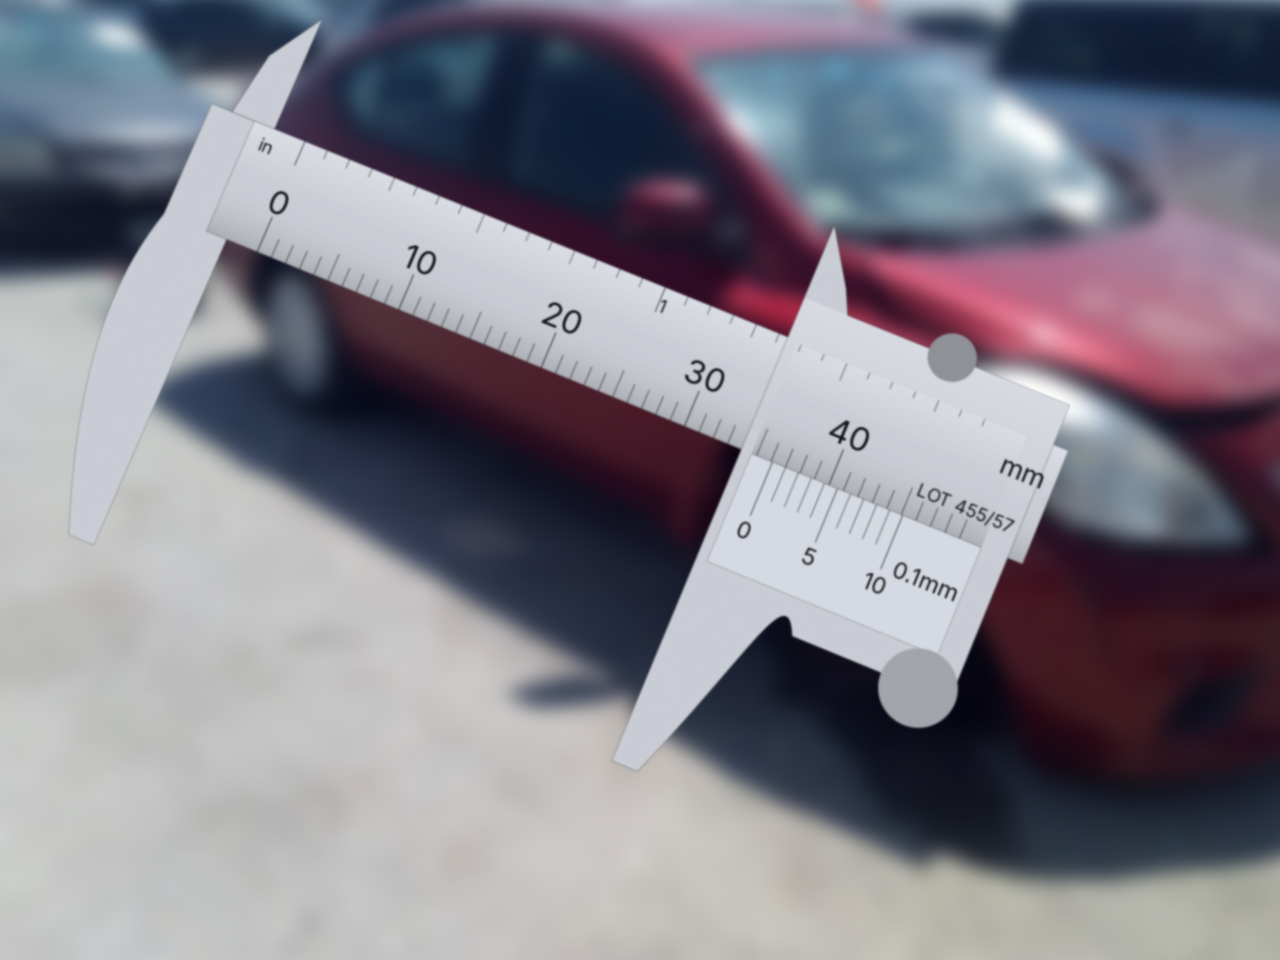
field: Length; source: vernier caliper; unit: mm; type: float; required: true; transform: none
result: 36.1 mm
